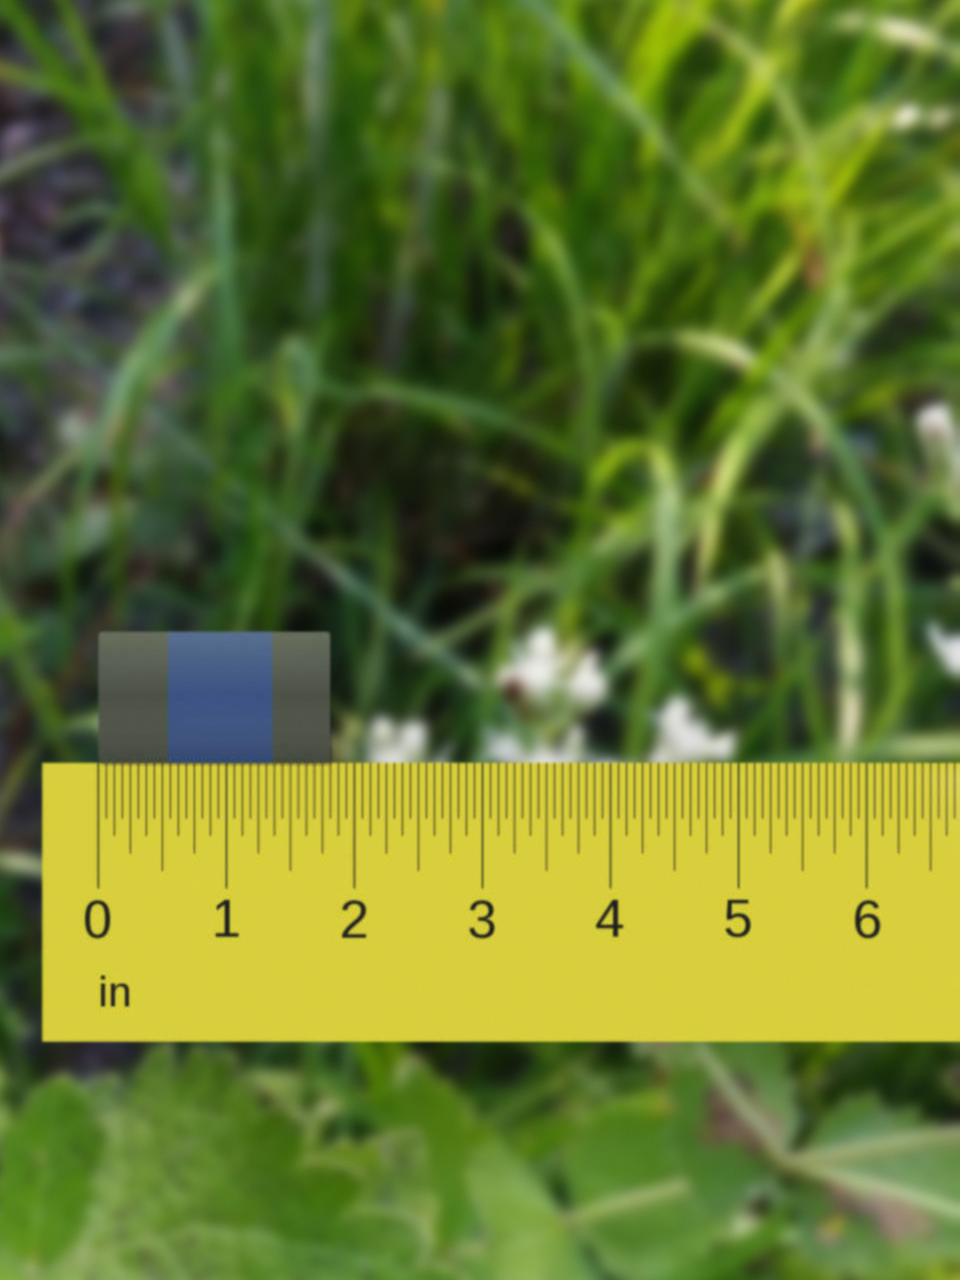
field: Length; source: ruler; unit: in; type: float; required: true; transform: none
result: 1.8125 in
